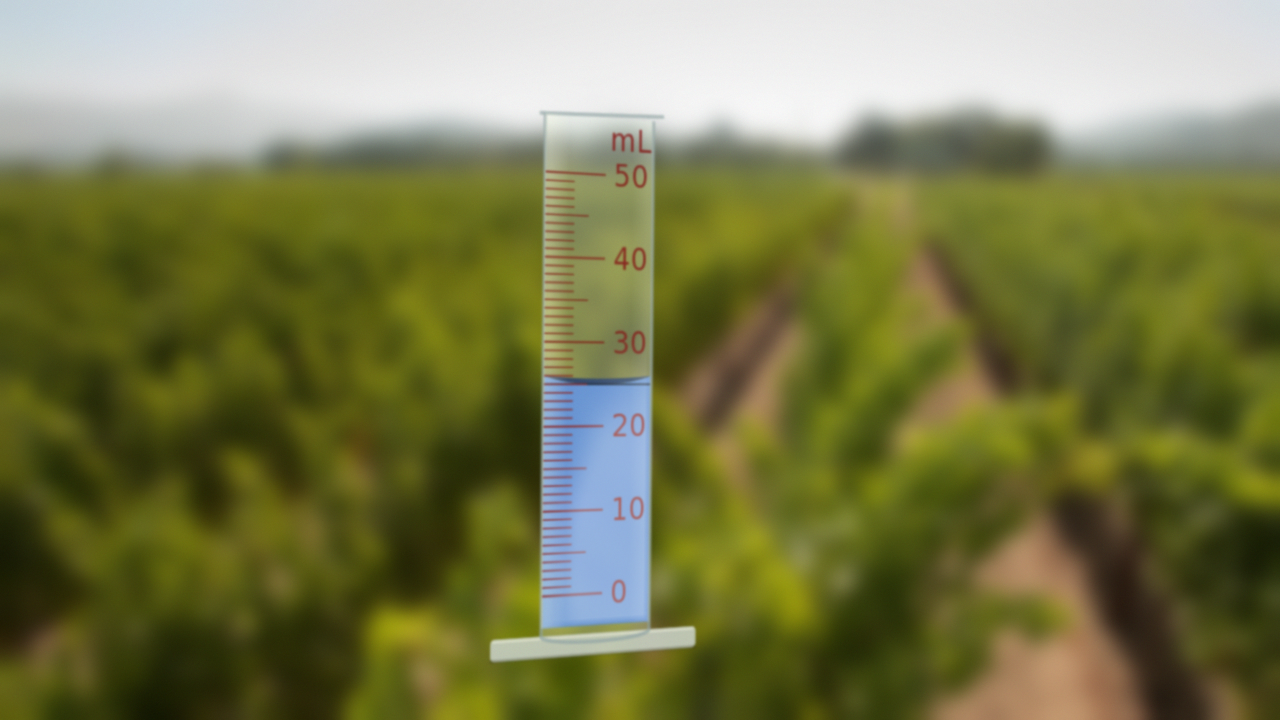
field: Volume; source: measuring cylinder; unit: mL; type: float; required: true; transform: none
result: 25 mL
